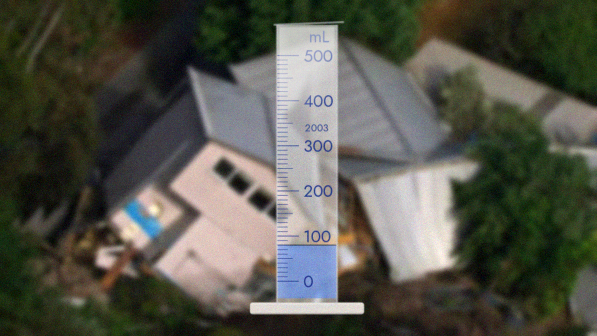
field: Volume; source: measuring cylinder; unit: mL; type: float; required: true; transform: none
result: 80 mL
